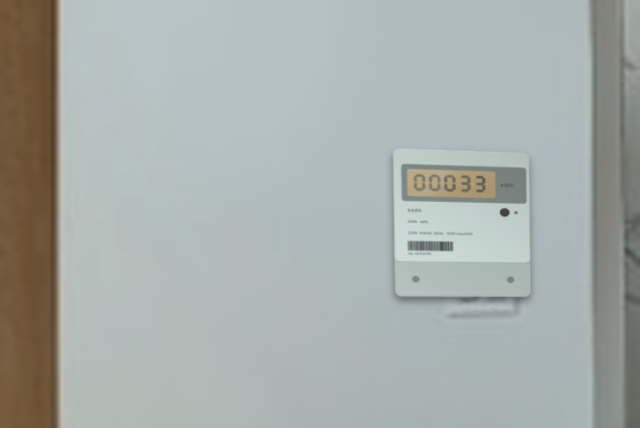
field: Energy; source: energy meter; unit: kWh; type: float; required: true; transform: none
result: 33 kWh
